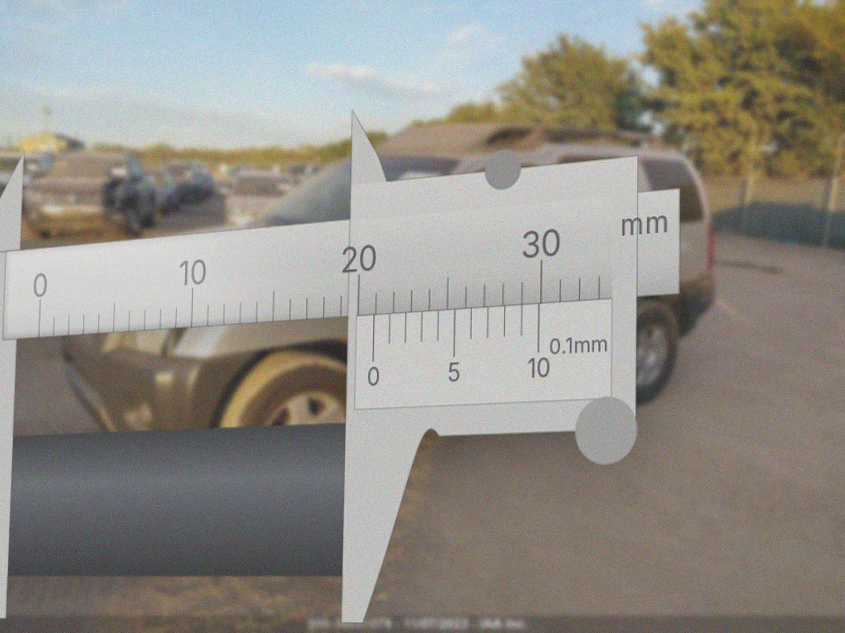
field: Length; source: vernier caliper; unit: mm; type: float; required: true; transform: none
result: 20.9 mm
